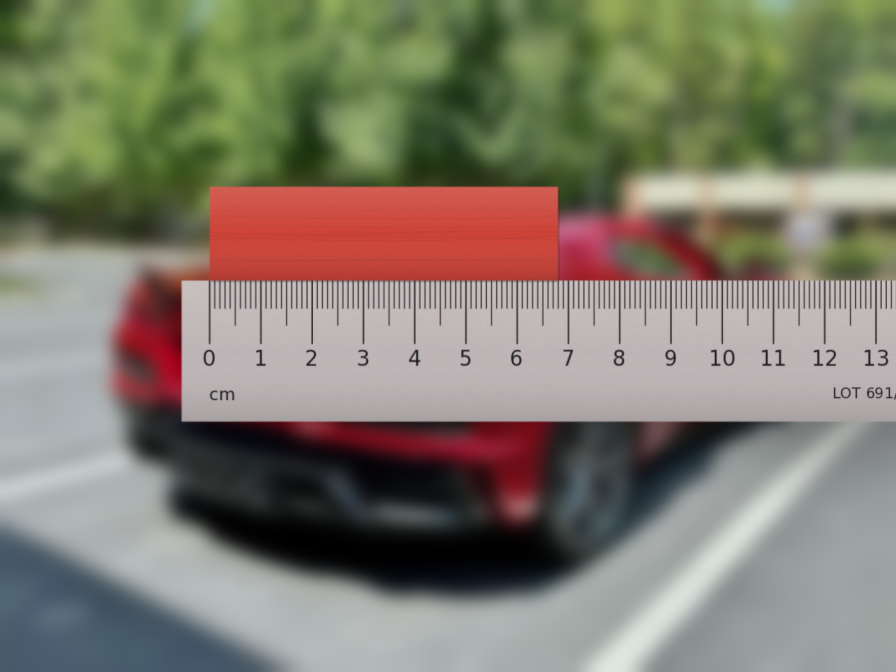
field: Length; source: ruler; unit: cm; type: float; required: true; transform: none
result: 6.8 cm
